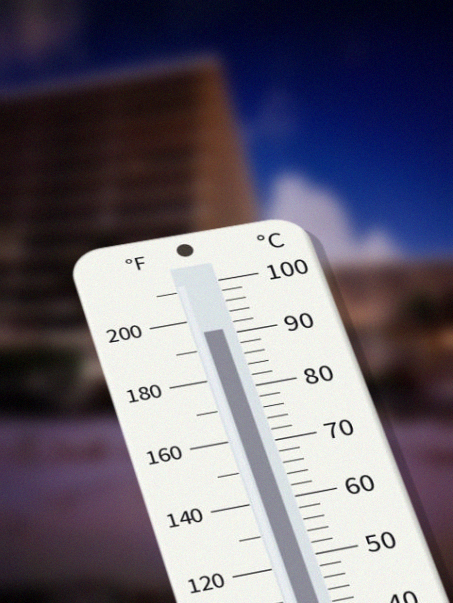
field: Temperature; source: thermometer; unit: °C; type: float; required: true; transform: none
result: 91 °C
